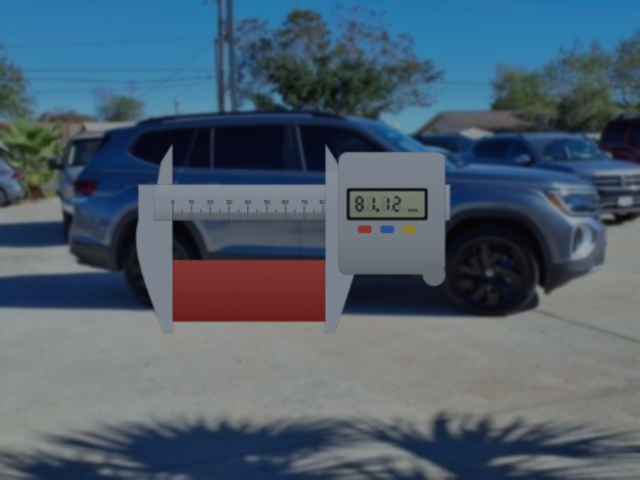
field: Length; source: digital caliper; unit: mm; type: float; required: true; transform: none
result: 81.12 mm
